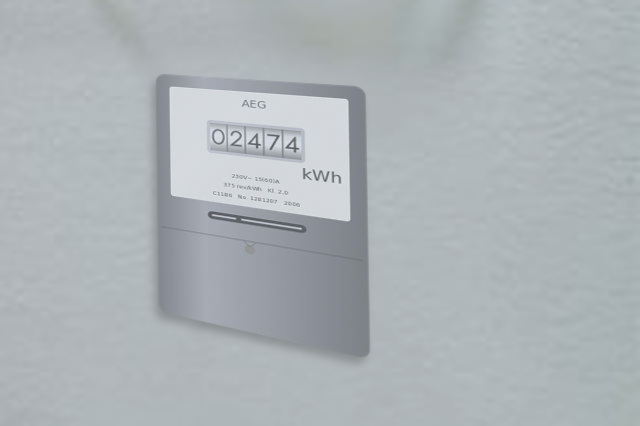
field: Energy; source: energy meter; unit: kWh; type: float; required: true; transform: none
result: 2474 kWh
